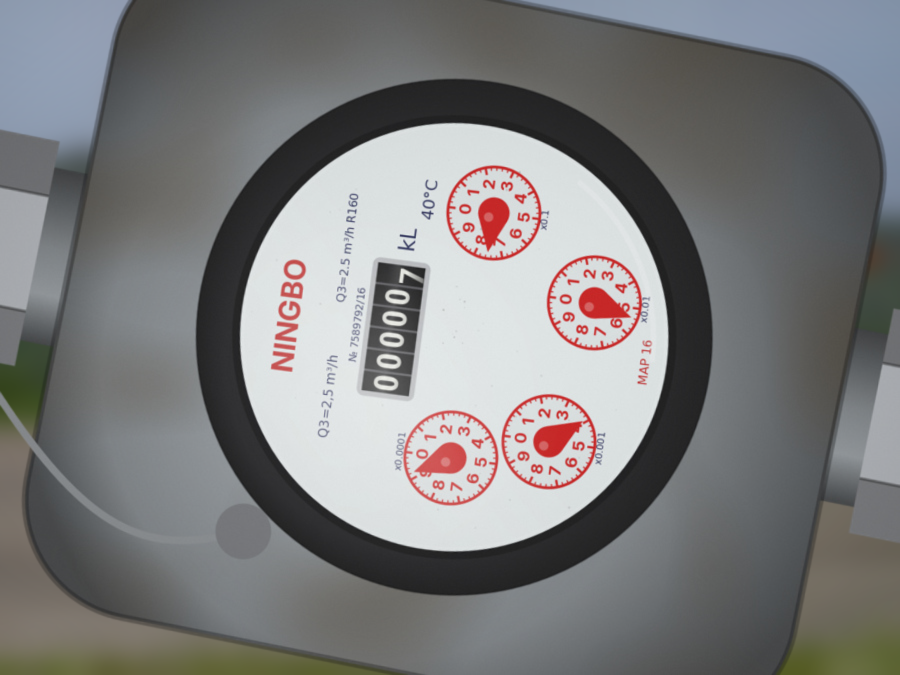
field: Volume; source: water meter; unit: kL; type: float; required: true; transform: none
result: 6.7539 kL
